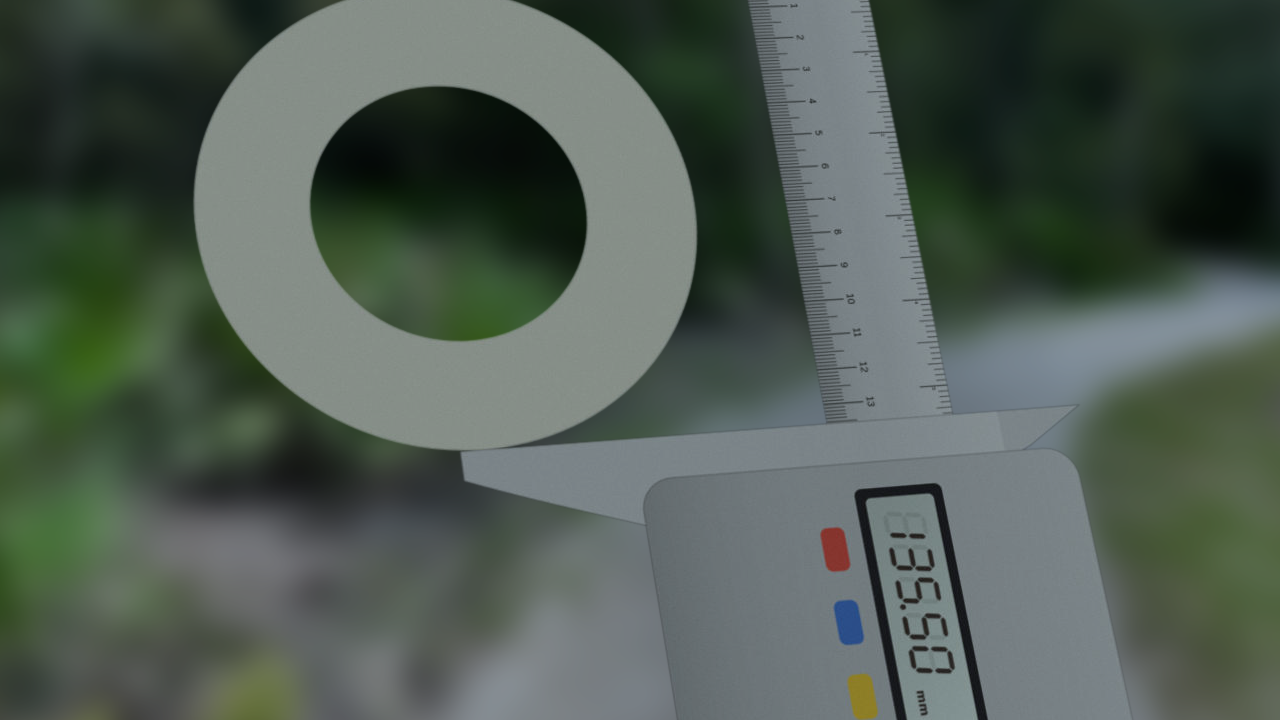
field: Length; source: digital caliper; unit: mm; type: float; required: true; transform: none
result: 135.50 mm
